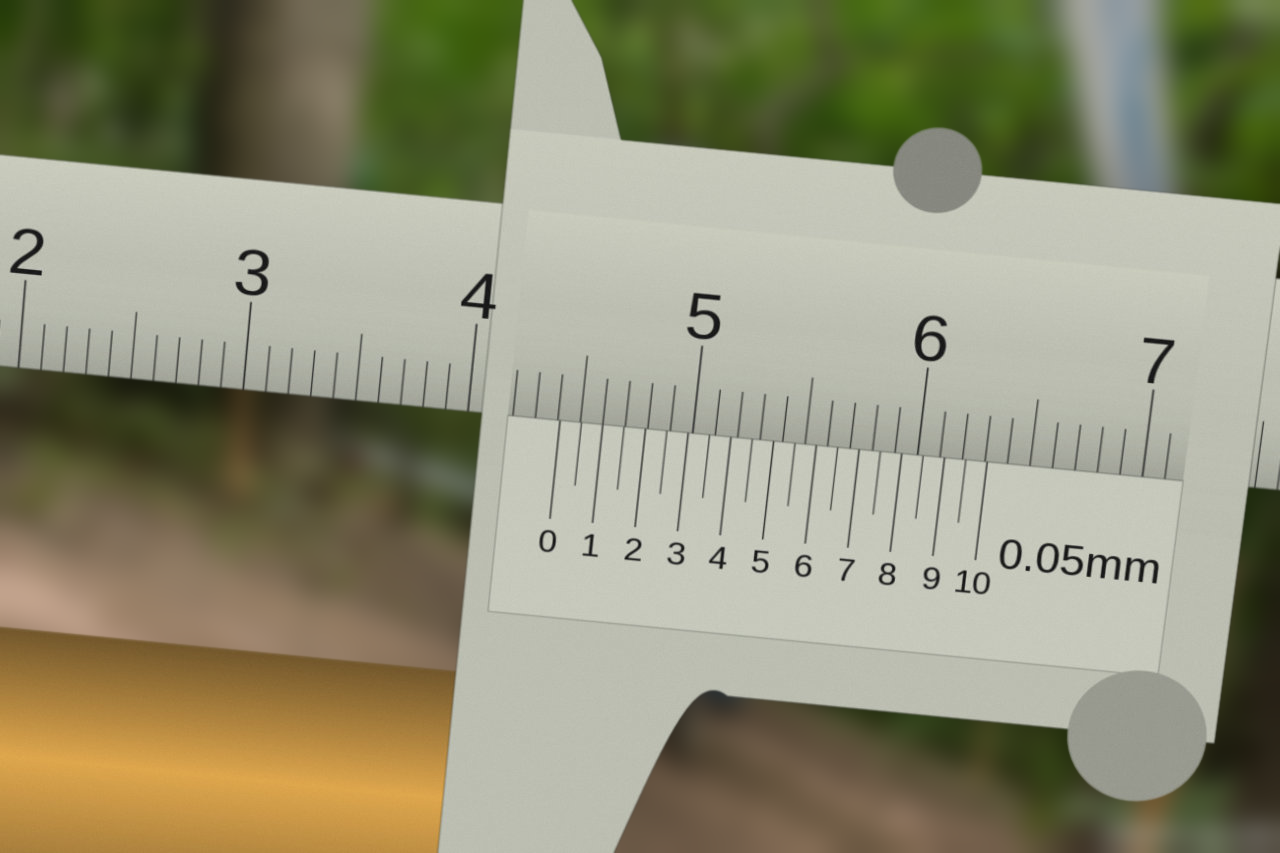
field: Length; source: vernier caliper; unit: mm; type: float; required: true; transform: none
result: 44.1 mm
